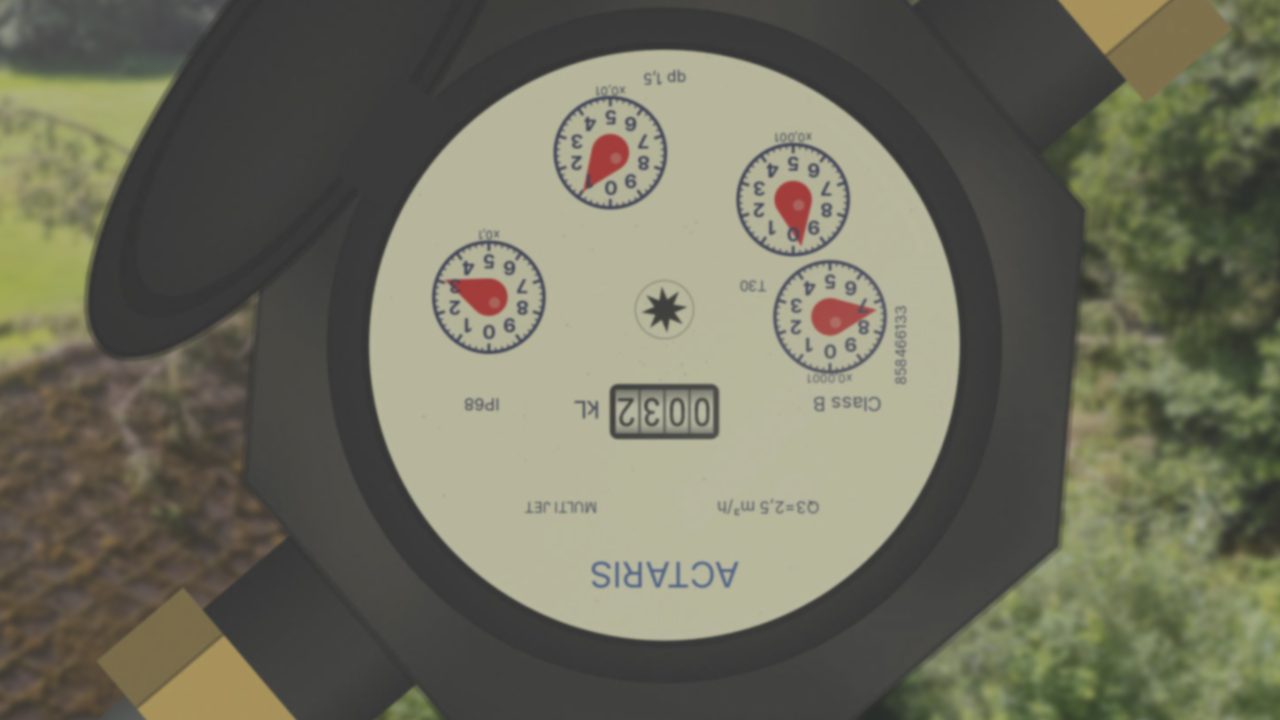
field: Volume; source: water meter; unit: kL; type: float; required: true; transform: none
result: 32.3097 kL
